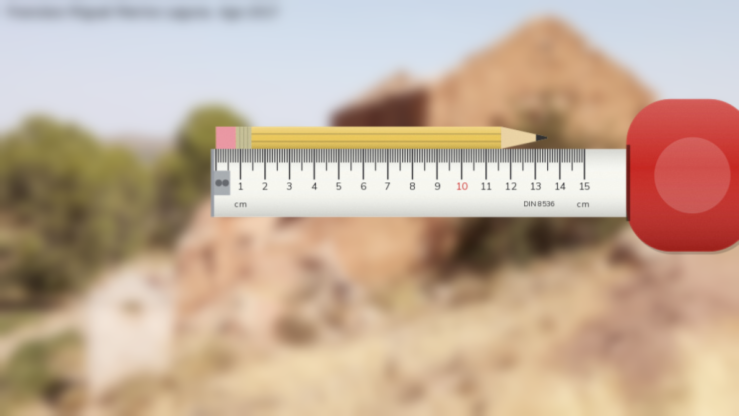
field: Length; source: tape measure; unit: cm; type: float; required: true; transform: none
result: 13.5 cm
